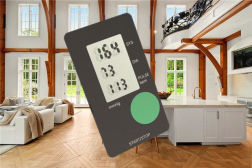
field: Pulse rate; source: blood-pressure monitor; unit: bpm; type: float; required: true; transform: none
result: 113 bpm
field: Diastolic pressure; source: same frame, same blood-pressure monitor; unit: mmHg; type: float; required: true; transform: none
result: 73 mmHg
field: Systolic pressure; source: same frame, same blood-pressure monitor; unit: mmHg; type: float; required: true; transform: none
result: 164 mmHg
